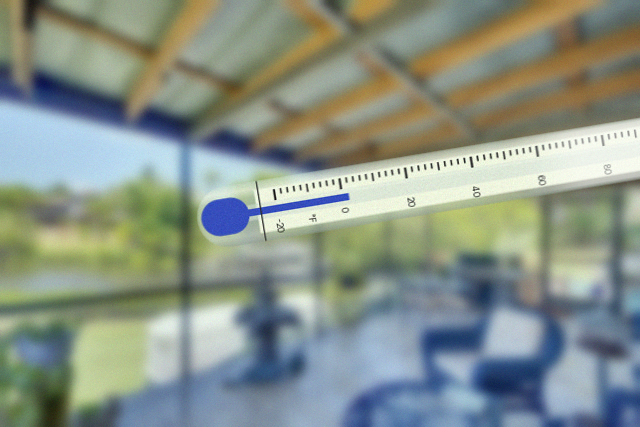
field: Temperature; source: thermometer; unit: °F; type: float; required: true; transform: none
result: 2 °F
